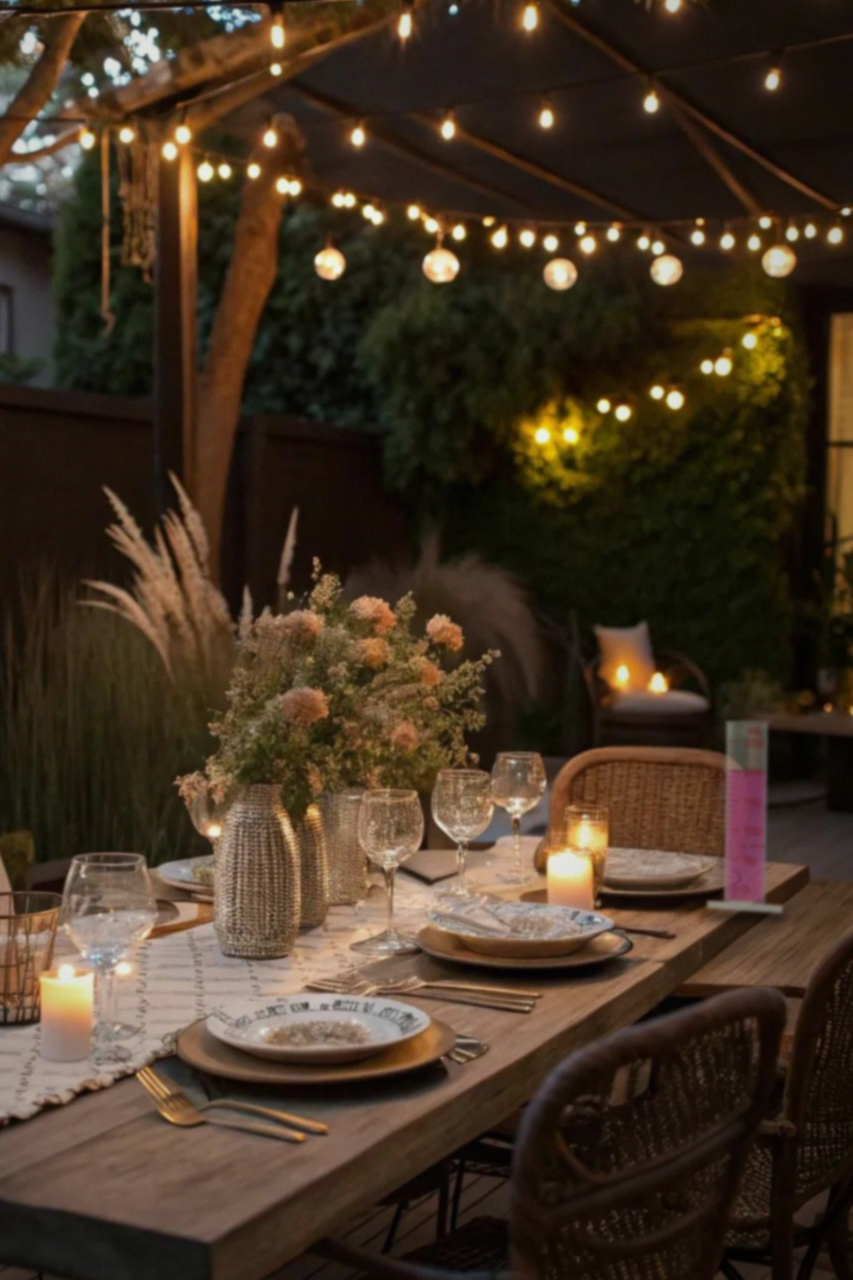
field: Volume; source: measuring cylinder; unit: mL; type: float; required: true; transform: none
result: 200 mL
